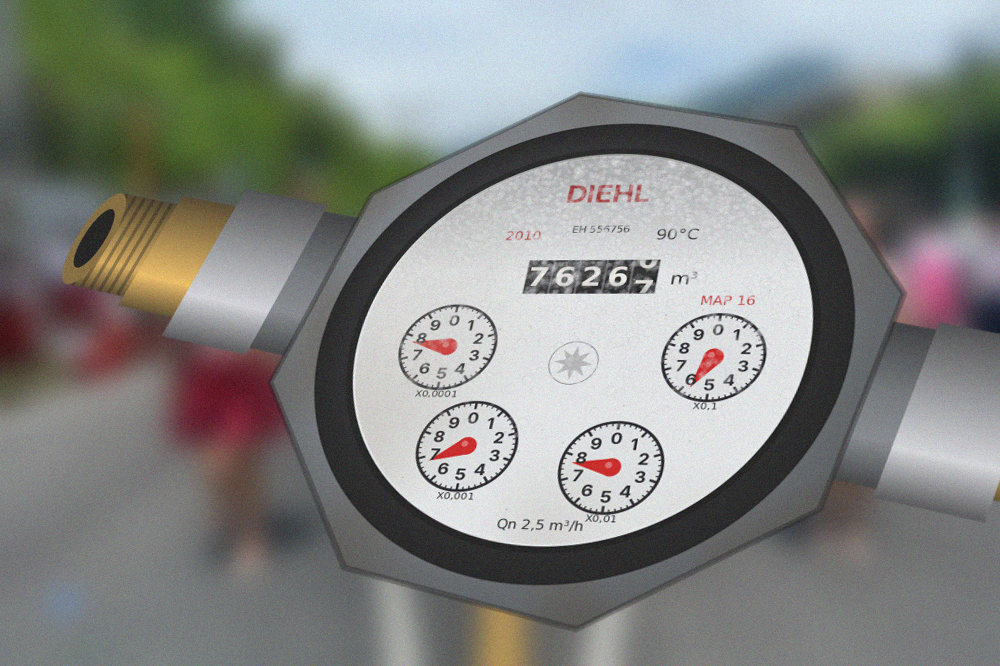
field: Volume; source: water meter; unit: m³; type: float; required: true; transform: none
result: 76266.5767 m³
